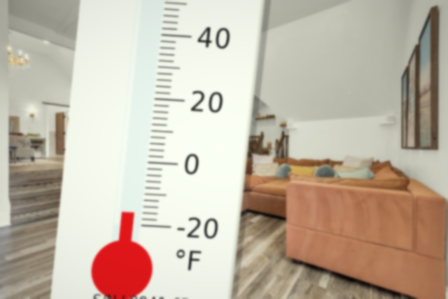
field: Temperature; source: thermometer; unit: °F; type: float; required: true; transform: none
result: -16 °F
